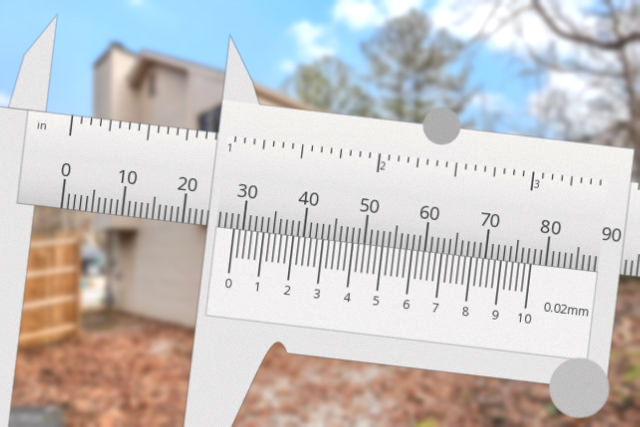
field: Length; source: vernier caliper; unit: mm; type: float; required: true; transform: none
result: 28.5 mm
